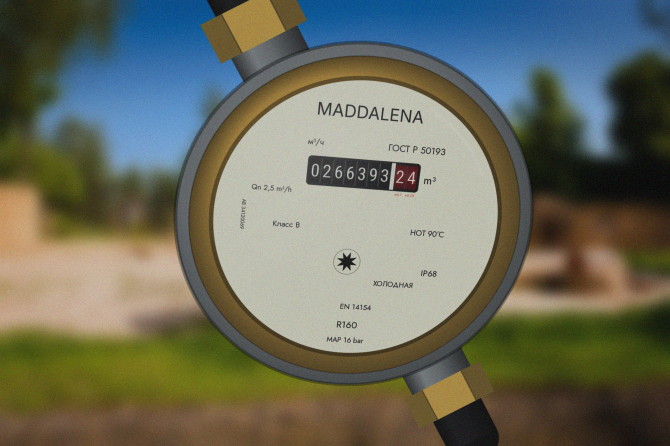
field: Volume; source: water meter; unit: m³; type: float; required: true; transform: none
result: 266393.24 m³
